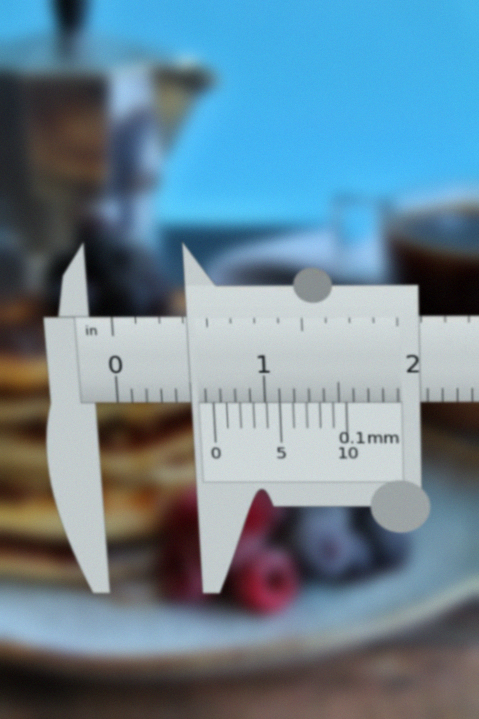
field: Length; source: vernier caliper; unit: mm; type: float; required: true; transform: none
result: 6.5 mm
